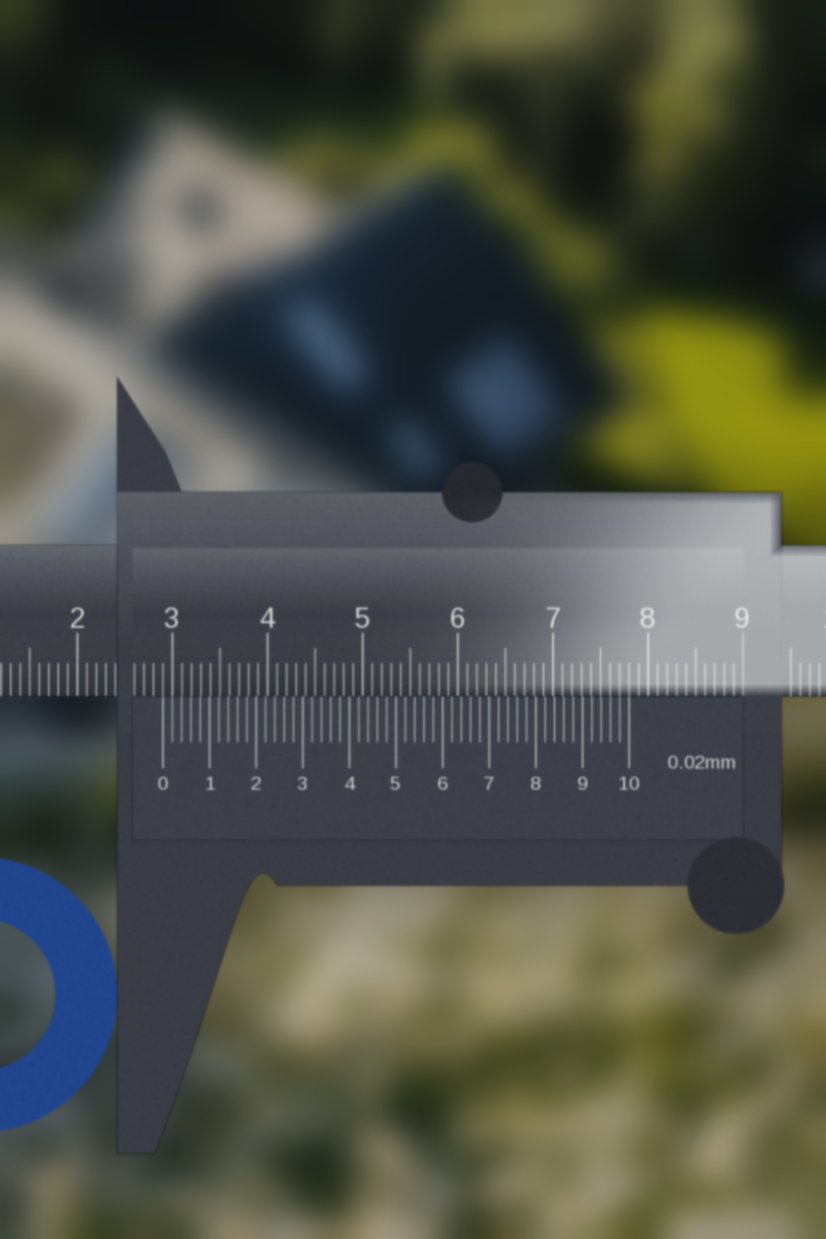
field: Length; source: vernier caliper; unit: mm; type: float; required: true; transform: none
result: 29.0 mm
